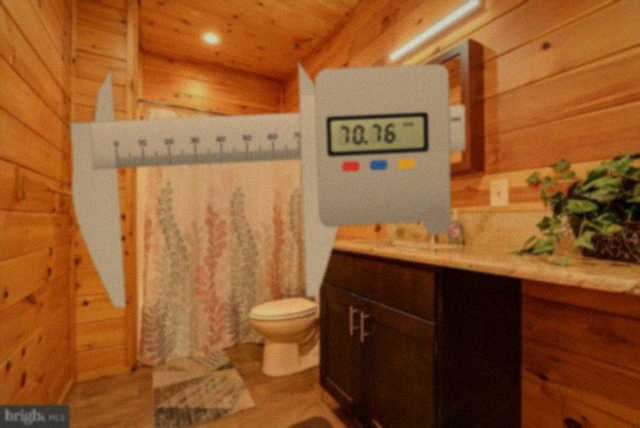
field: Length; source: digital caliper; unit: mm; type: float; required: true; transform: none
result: 70.76 mm
